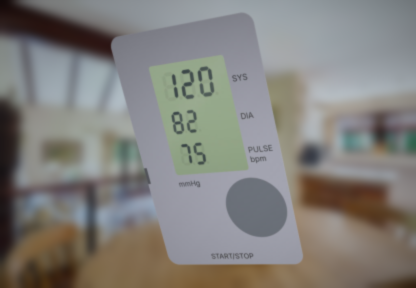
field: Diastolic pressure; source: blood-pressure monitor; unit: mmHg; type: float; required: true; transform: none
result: 82 mmHg
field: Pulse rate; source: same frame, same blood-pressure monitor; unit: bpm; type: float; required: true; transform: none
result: 75 bpm
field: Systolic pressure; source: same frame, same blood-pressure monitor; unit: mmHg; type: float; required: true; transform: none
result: 120 mmHg
